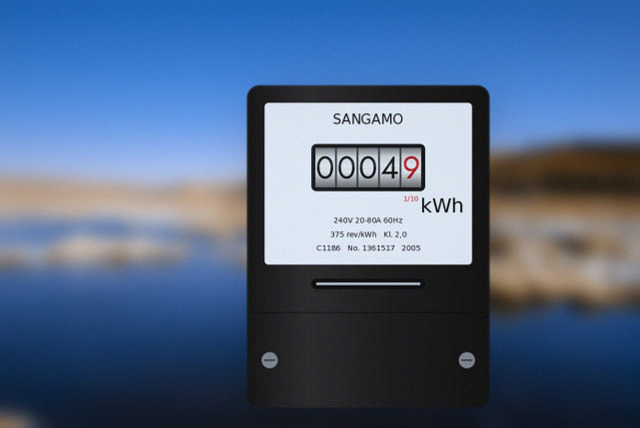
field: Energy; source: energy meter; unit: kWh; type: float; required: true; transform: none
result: 4.9 kWh
